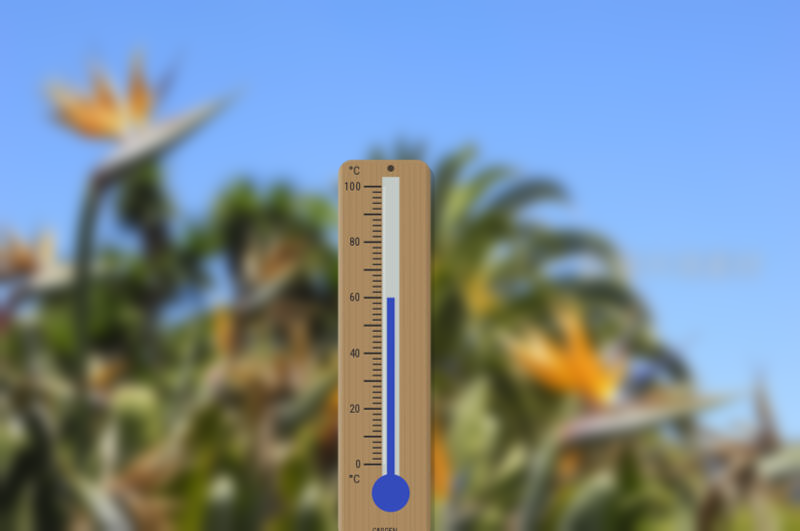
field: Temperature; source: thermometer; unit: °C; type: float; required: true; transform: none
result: 60 °C
